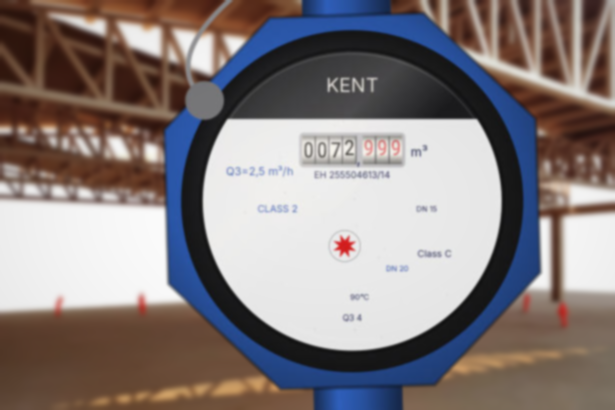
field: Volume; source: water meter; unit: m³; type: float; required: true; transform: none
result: 72.999 m³
